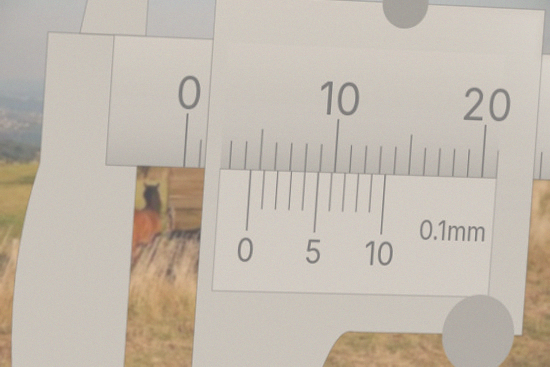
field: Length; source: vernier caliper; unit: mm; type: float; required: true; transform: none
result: 4.4 mm
